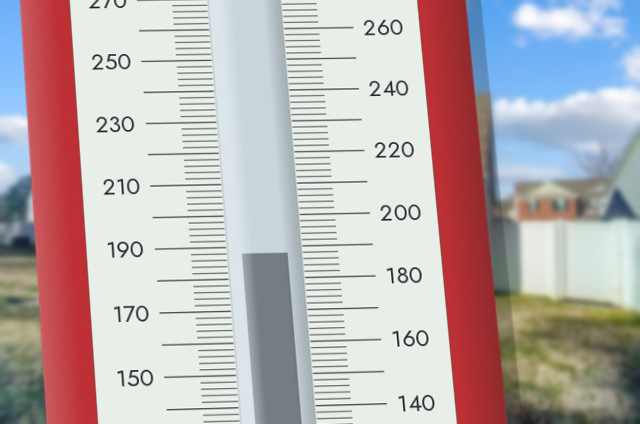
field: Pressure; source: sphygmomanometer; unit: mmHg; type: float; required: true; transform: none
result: 188 mmHg
